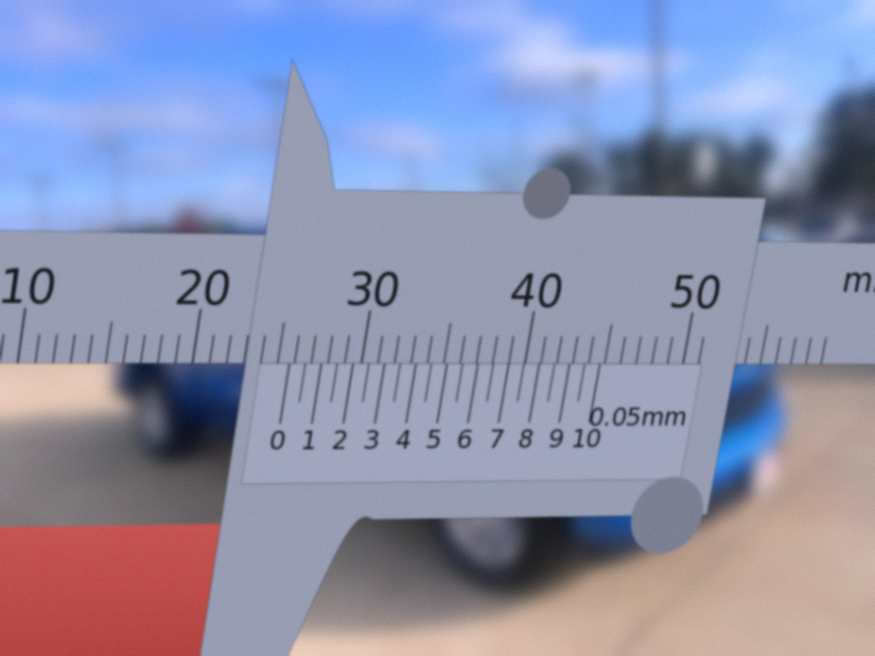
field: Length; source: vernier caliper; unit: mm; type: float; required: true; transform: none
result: 25.7 mm
